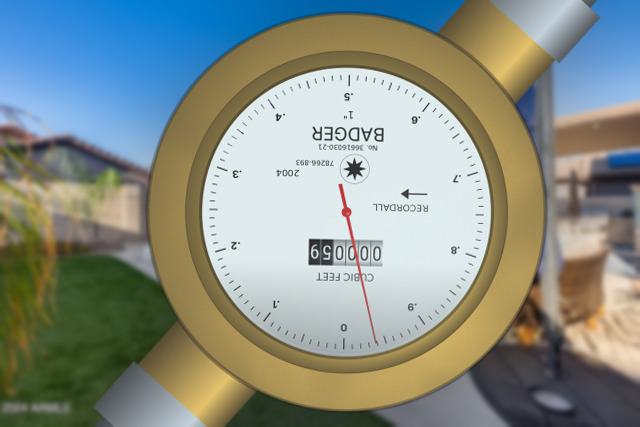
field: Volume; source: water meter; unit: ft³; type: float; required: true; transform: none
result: 58.96 ft³
